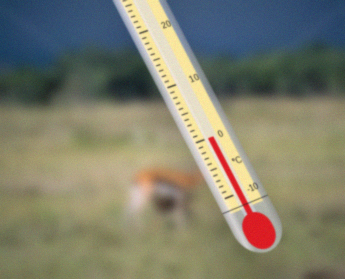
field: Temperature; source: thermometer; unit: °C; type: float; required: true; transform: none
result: 0 °C
